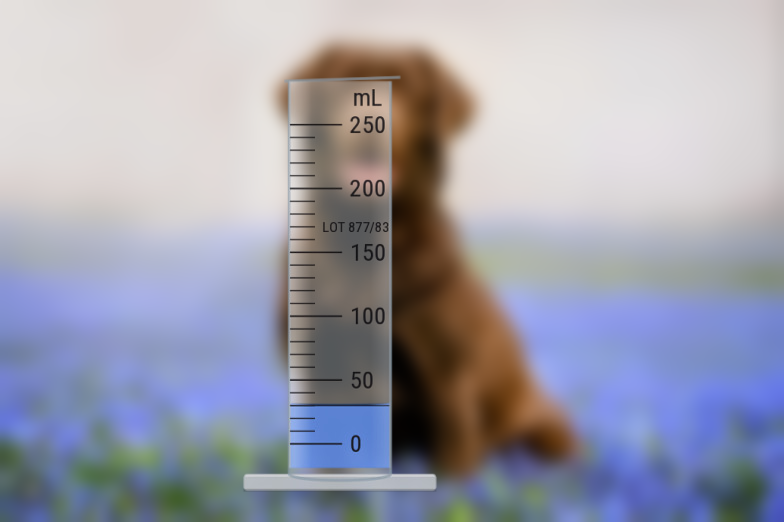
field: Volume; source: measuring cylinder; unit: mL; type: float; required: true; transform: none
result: 30 mL
